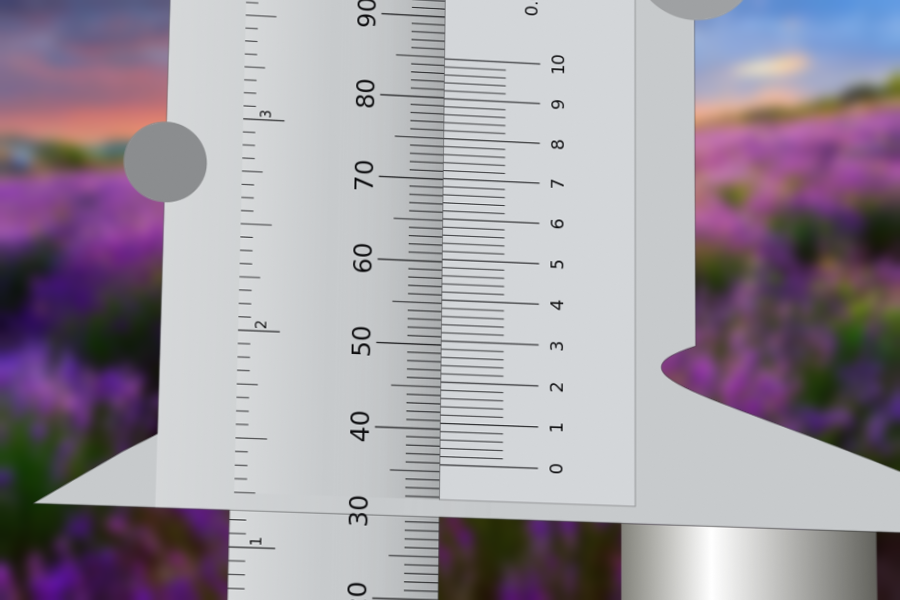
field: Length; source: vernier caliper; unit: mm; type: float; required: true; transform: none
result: 35.8 mm
